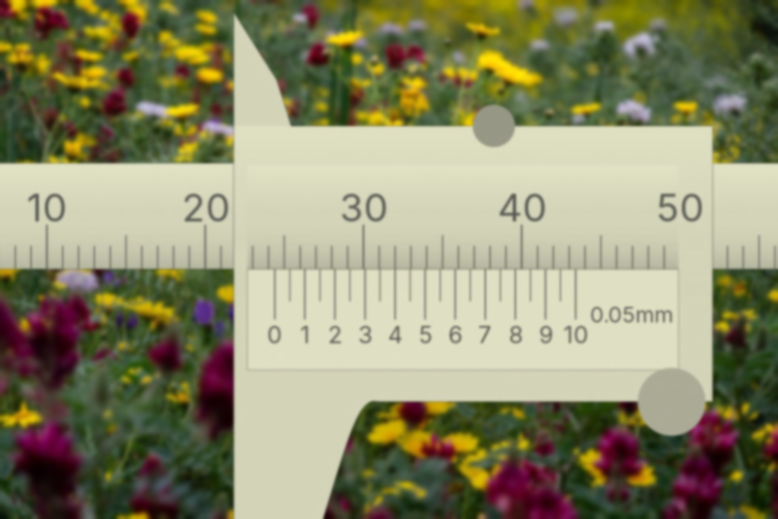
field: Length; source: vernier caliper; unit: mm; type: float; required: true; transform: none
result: 24.4 mm
